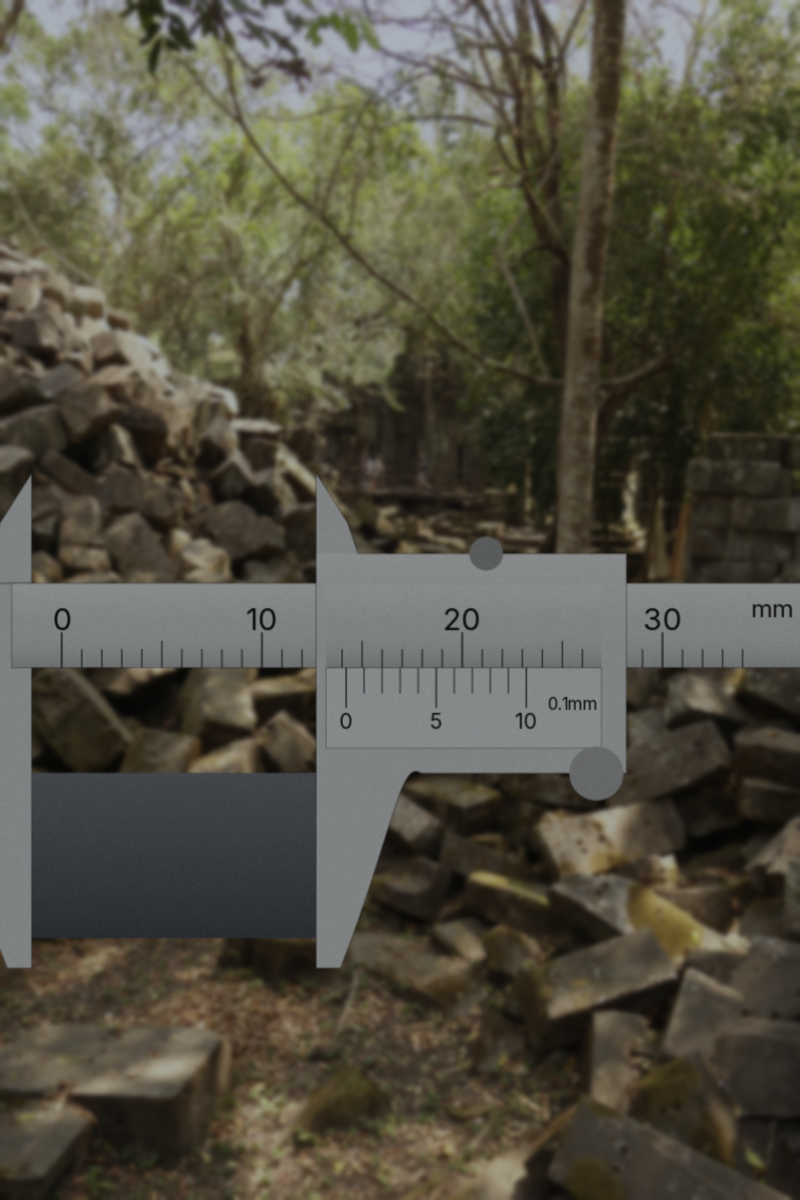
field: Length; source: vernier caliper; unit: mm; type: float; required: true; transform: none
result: 14.2 mm
